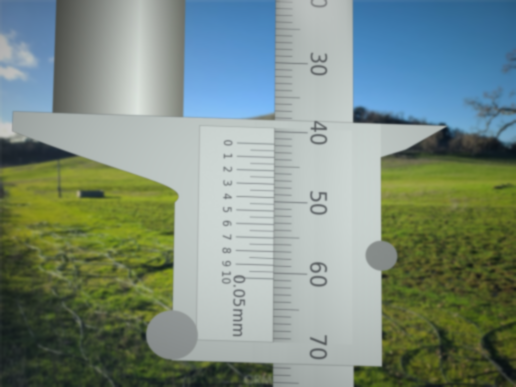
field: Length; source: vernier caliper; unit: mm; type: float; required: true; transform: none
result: 41.8 mm
